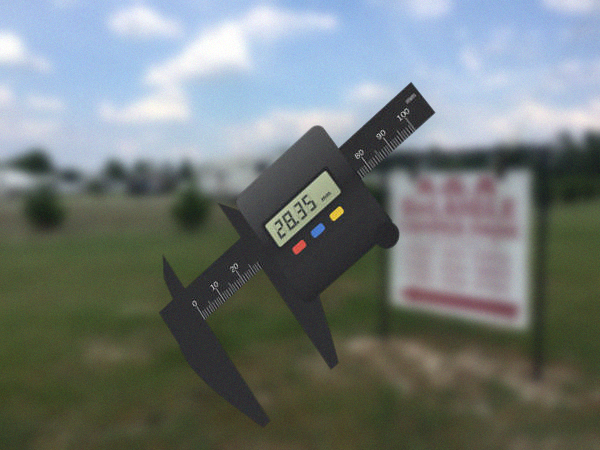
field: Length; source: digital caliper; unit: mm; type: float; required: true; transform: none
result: 28.35 mm
